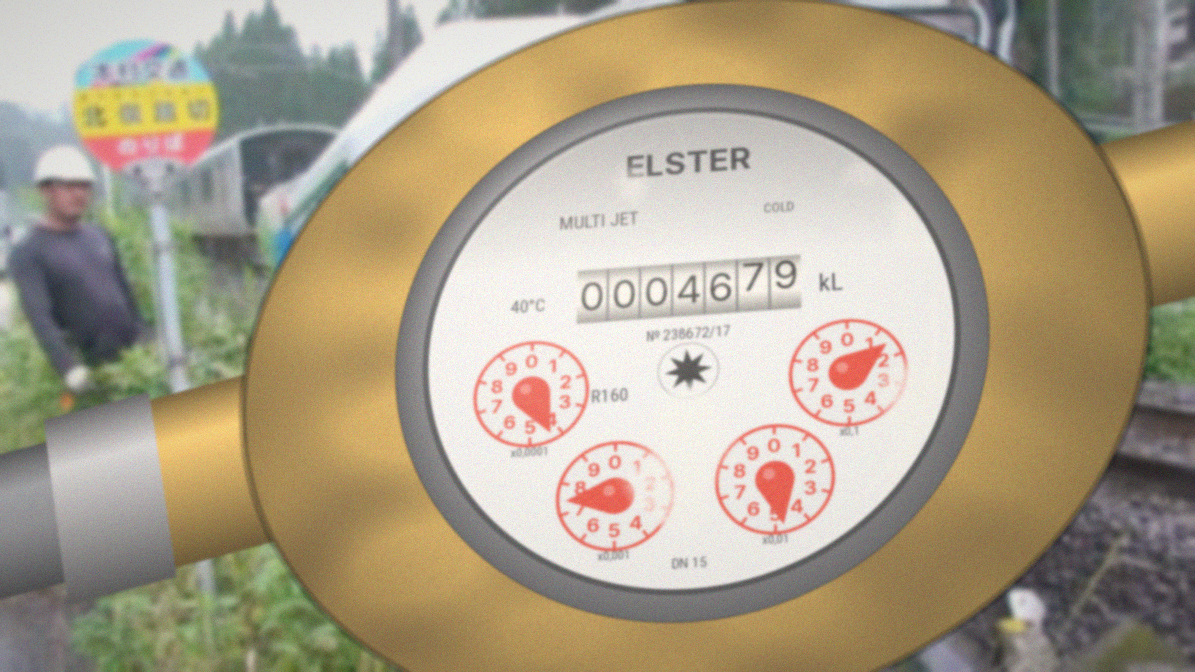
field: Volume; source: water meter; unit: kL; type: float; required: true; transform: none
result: 4679.1474 kL
